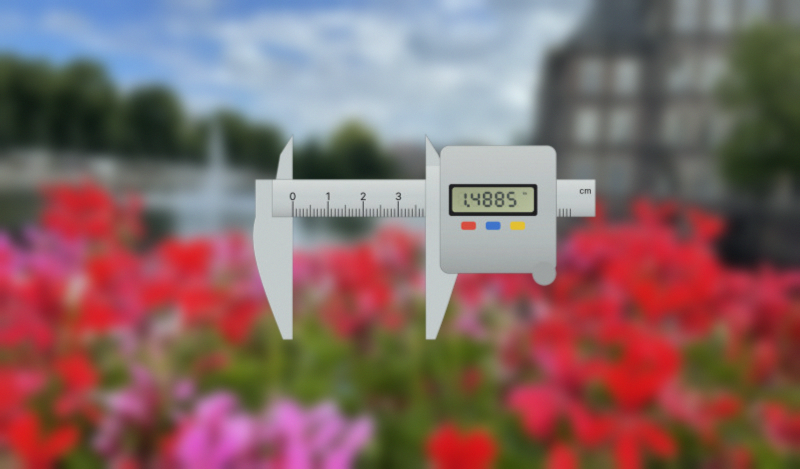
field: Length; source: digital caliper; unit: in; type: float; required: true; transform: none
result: 1.4885 in
